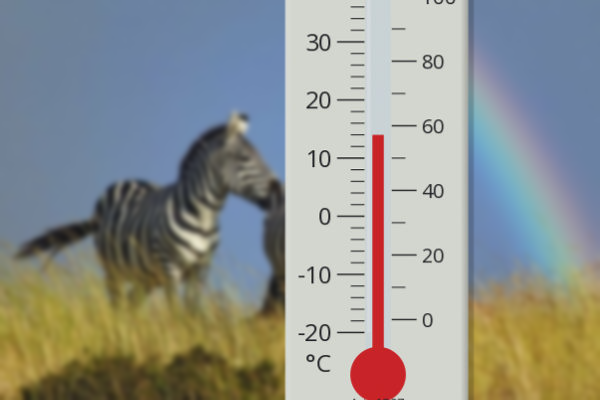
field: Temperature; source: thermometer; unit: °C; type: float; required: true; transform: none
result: 14 °C
